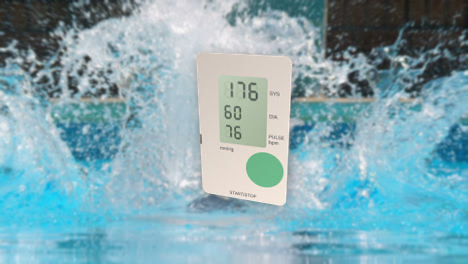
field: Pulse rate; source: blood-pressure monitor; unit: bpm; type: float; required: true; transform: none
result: 76 bpm
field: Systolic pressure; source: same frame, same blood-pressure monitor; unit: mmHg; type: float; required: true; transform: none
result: 176 mmHg
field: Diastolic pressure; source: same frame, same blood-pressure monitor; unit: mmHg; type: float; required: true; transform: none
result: 60 mmHg
